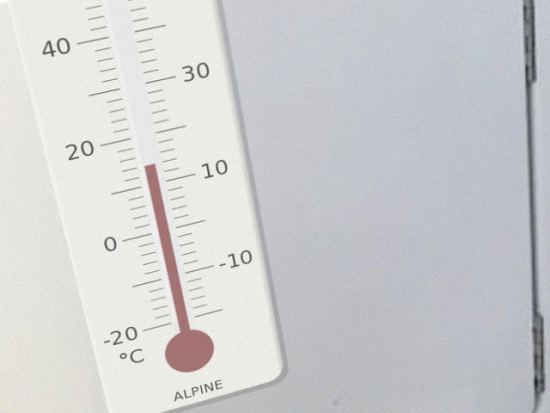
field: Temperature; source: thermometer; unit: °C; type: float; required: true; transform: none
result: 14 °C
